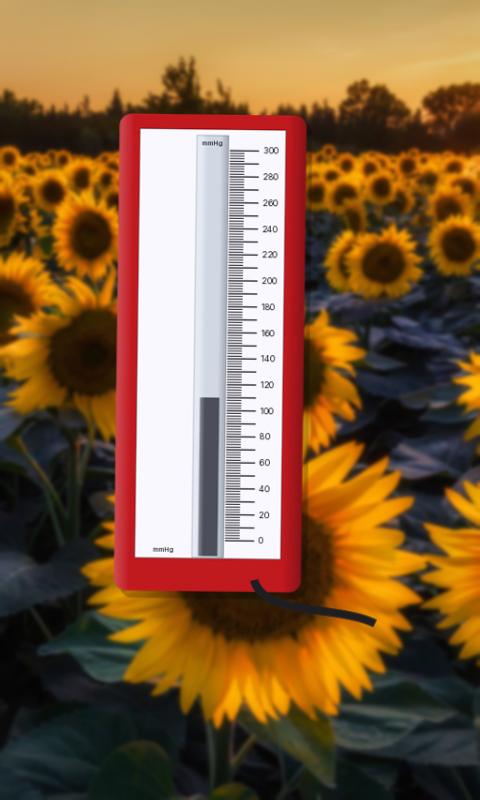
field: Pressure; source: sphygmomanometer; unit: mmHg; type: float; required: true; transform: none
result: 110 mmHg
